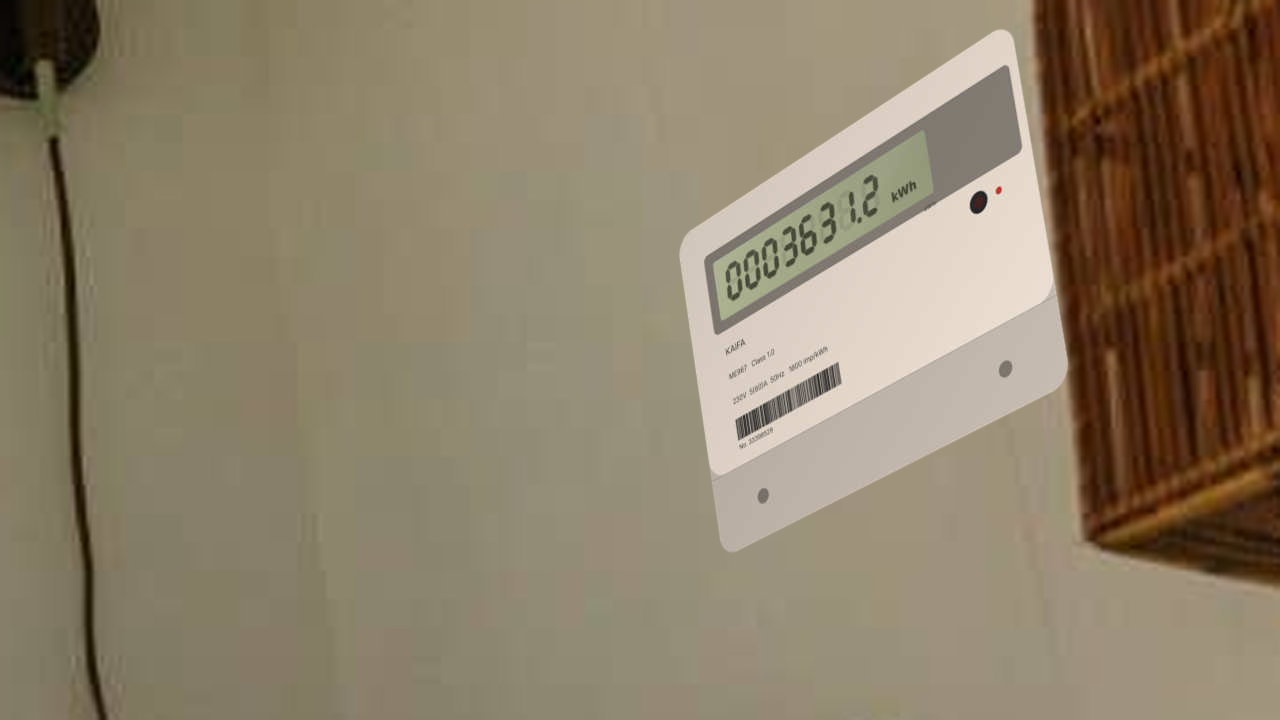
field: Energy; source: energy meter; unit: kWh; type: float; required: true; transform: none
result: 3631.2 kWh
